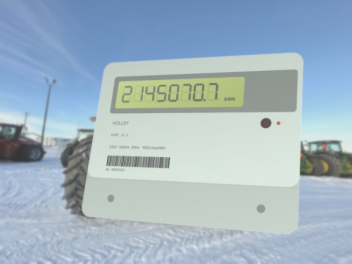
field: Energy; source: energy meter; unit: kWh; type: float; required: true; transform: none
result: 2145070.7 kWh
